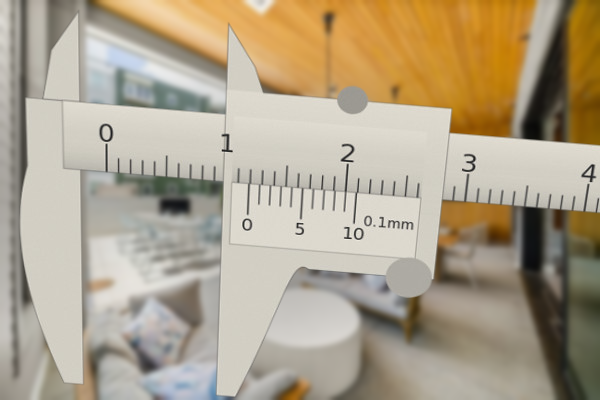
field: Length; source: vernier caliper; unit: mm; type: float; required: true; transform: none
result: 11.9 mm
